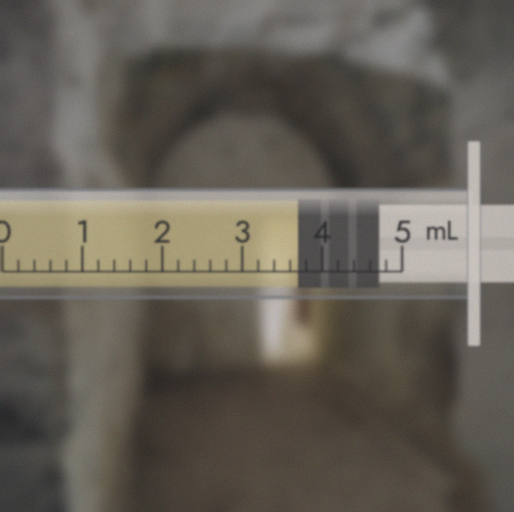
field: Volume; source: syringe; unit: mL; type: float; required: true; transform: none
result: 3.7 mL
